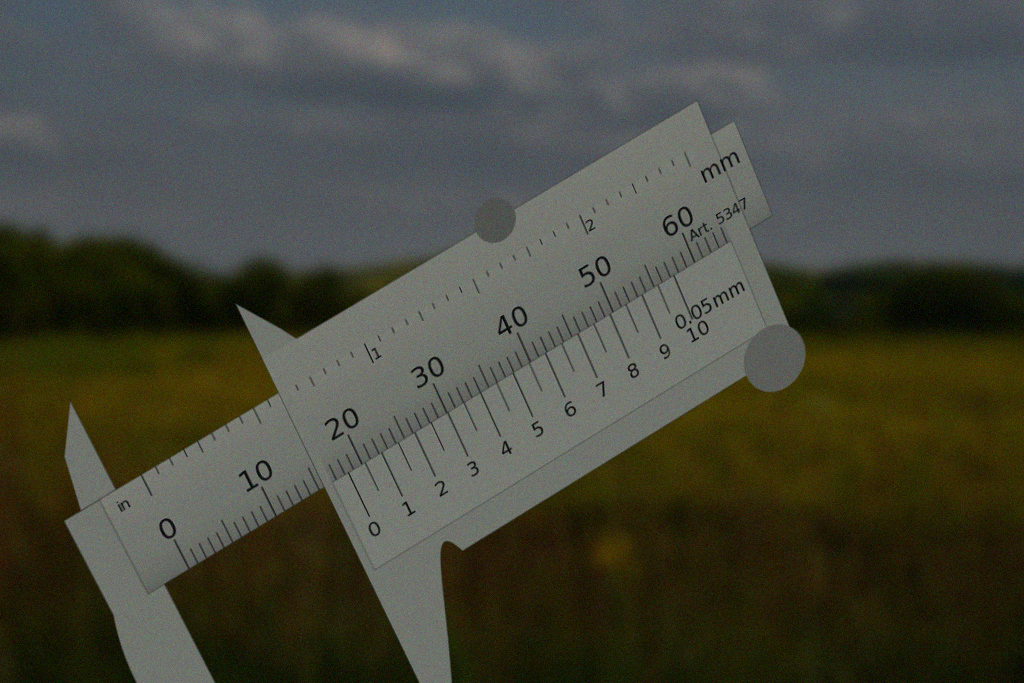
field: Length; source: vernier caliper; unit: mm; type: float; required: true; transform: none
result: 18.4 mm
